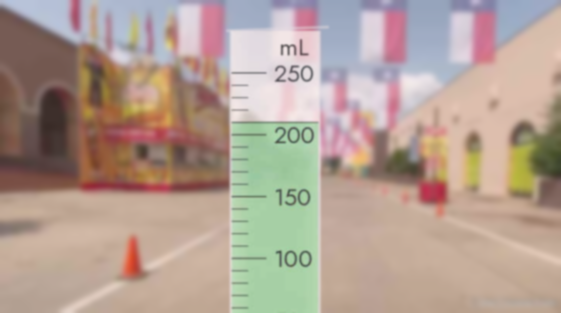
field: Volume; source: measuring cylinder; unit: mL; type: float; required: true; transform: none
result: 210 mL
